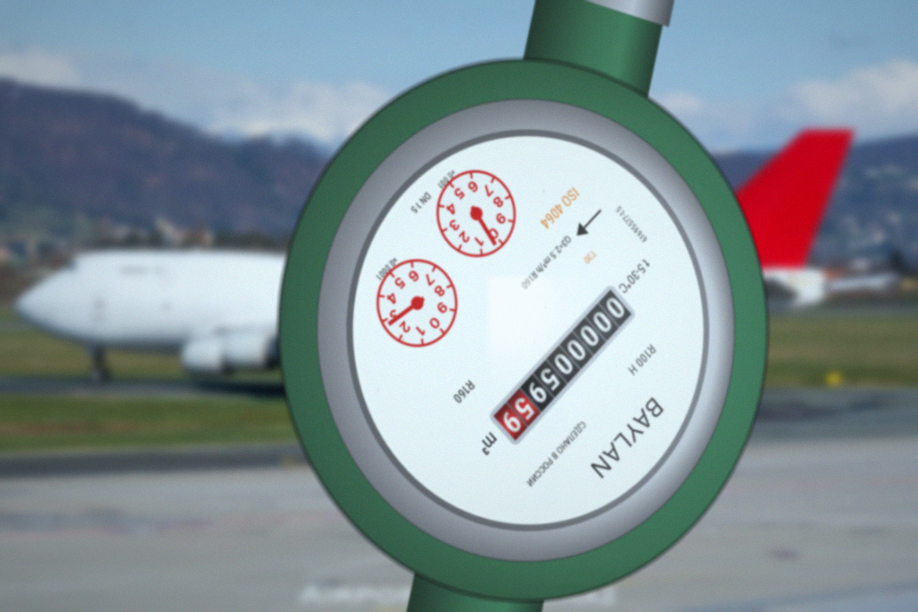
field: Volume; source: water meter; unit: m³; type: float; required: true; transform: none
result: 59.5902 m³
